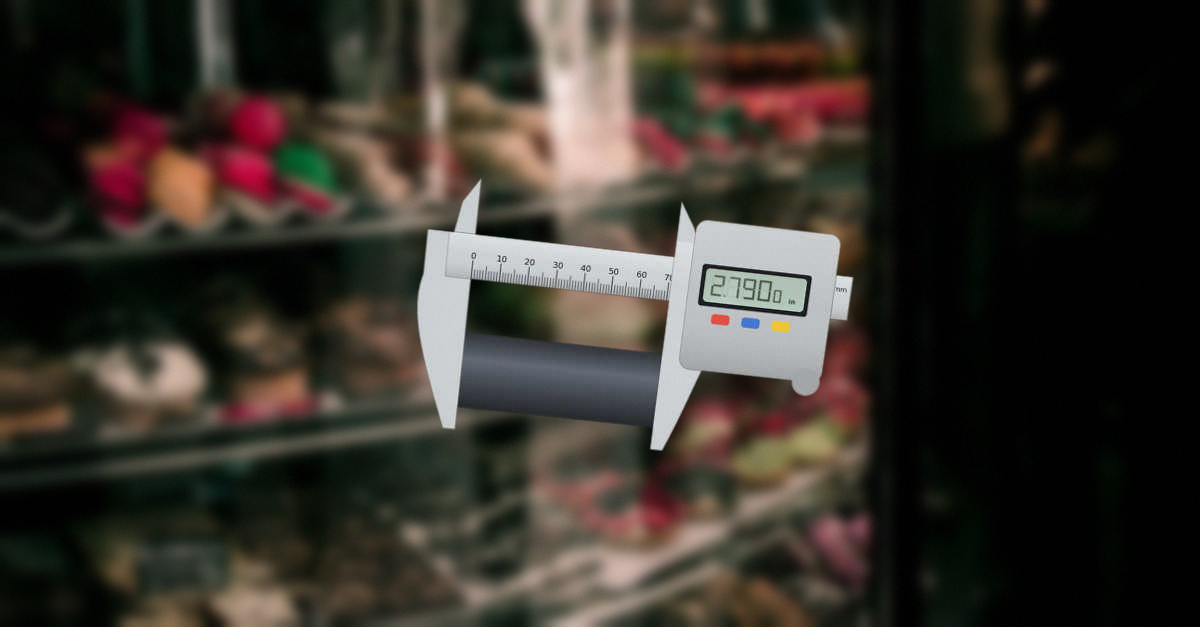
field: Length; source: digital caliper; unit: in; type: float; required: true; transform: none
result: 2.7900 in
